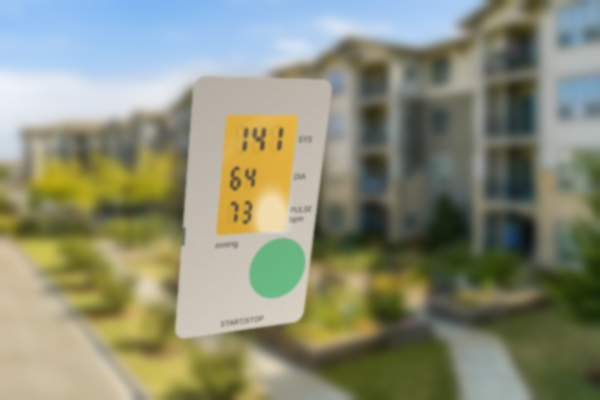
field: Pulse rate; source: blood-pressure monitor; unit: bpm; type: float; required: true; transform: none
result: 73 bpm
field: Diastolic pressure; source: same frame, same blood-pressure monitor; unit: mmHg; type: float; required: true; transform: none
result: 64 mmHg
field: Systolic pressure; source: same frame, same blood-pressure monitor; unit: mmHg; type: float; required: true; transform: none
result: 141 mmHg
